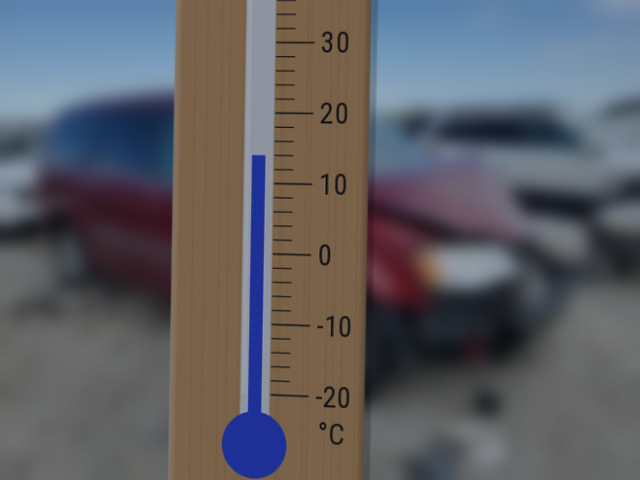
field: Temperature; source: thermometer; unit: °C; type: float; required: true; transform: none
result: 14 °C
